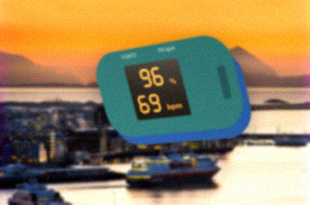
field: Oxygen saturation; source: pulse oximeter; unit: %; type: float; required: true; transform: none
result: 96 %
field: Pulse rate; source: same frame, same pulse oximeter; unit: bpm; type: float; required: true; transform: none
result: 69 bpm
